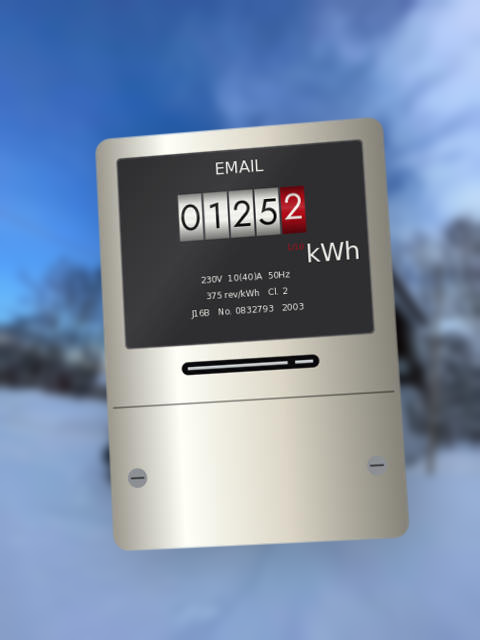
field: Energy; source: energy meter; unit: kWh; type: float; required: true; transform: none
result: 125.2 kWh
